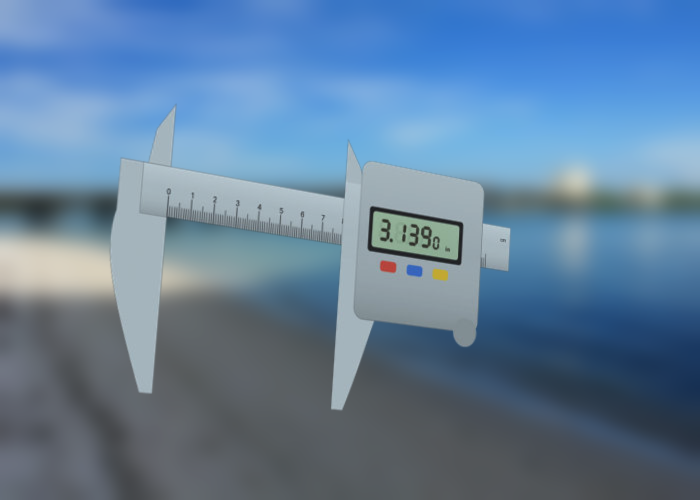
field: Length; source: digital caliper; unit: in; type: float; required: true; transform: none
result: 3.1390 in
